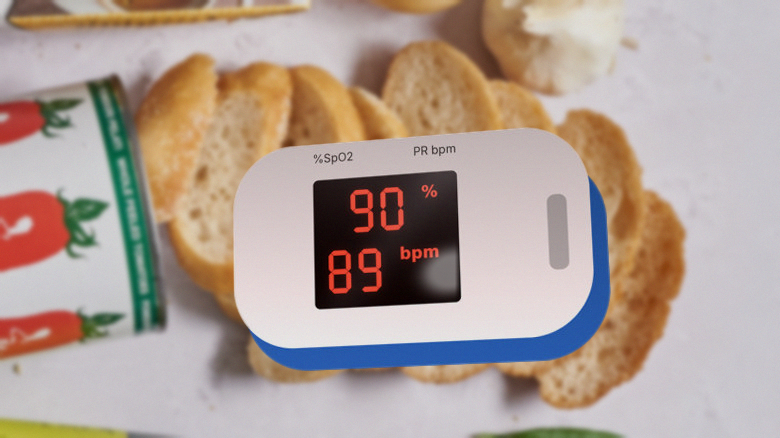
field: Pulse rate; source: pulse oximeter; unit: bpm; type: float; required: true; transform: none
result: 89 bpm
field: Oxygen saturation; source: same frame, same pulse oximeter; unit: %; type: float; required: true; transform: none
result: 90 %
